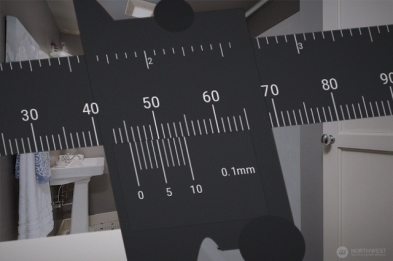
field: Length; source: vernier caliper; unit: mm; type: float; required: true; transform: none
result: 45.2 mm
